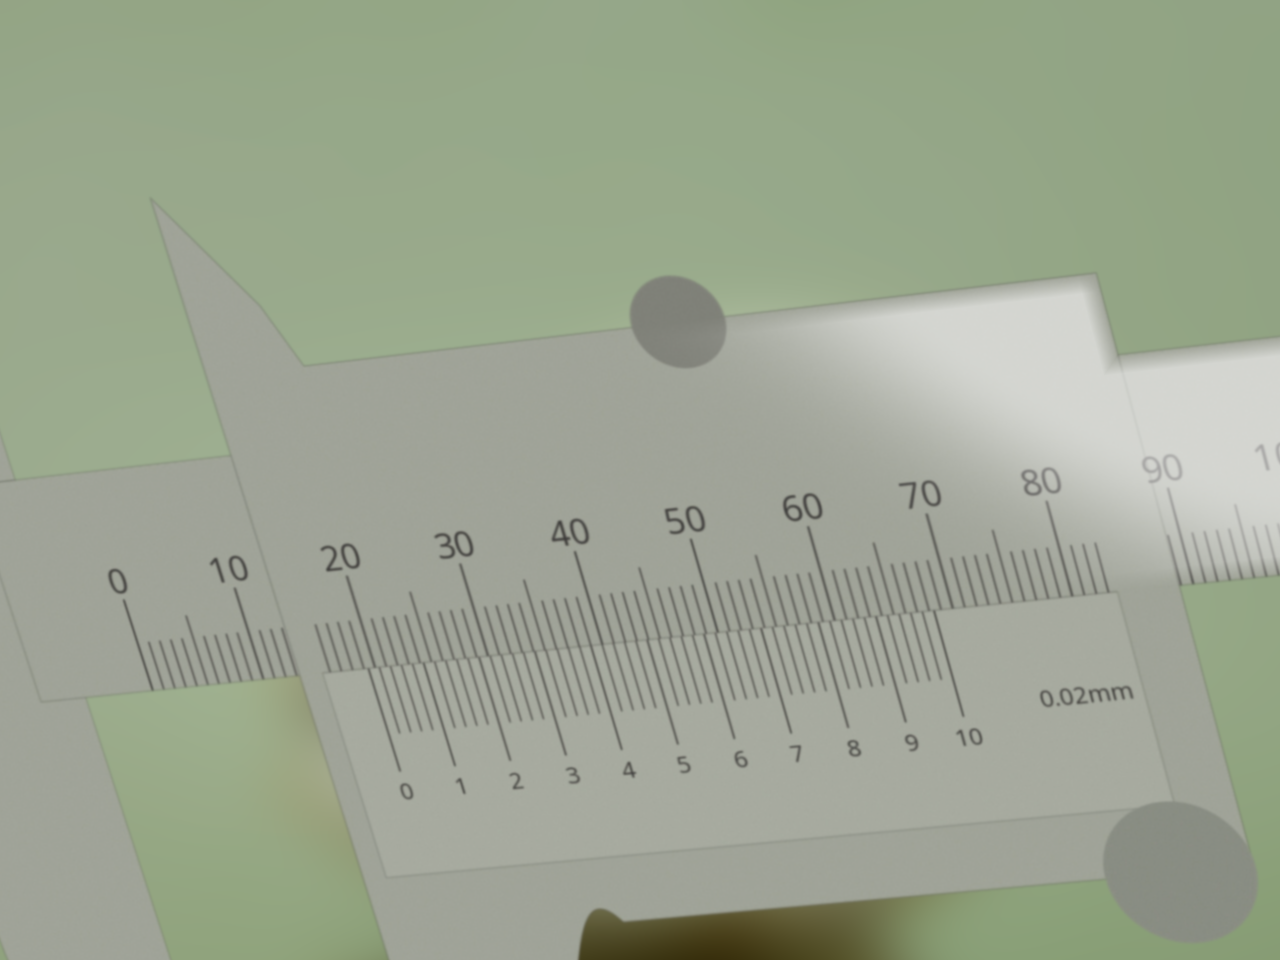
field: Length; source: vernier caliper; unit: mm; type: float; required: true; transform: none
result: 19.4 mm
